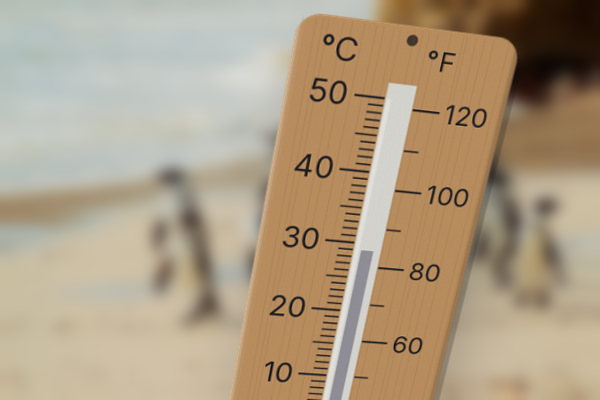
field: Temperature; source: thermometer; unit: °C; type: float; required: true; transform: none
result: 29 °C
